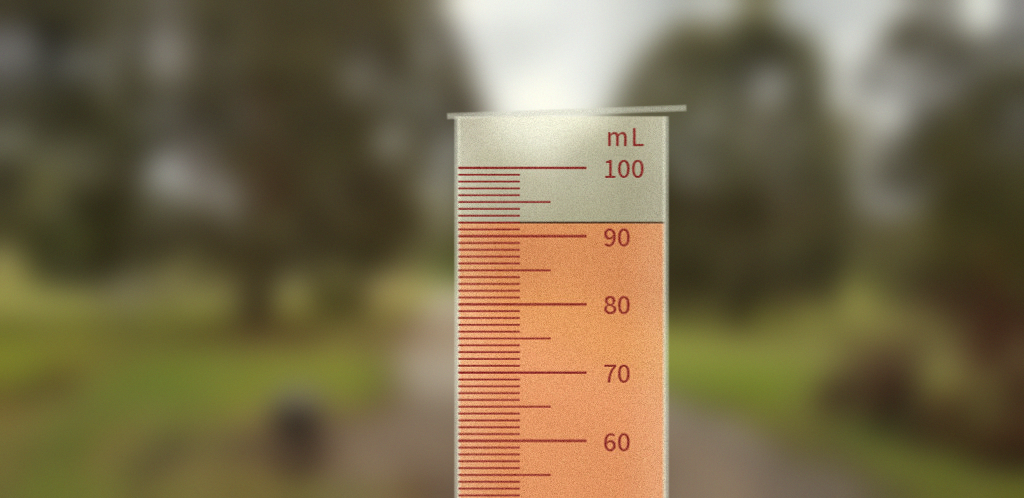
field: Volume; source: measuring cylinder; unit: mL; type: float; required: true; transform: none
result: 92 mL
